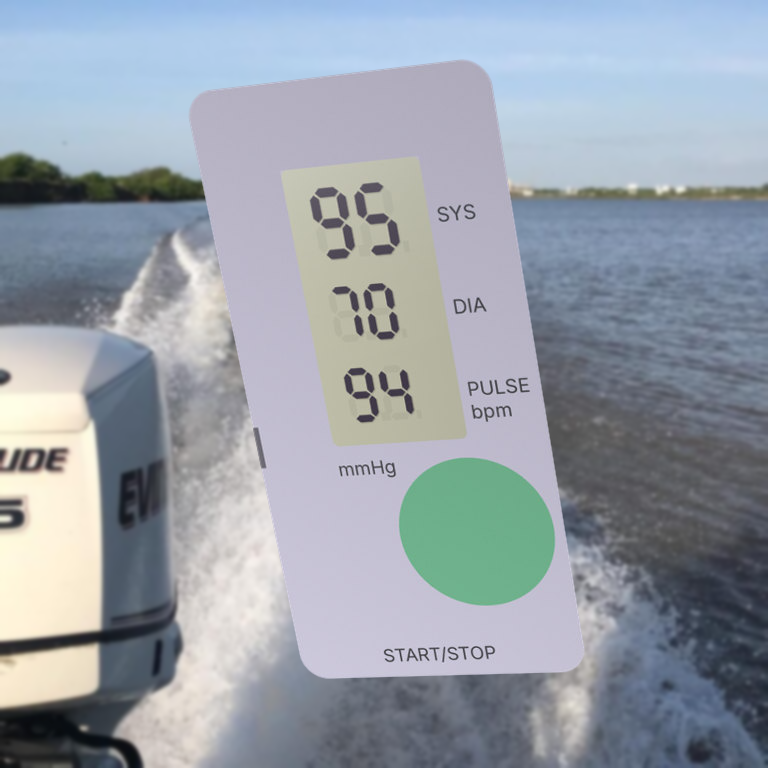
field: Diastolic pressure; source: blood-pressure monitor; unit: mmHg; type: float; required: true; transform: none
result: 70 mmHg
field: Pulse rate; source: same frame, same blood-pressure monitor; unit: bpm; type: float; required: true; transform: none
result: 94 bpm
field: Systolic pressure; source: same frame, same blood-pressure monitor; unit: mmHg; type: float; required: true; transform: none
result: 95 mmHg
